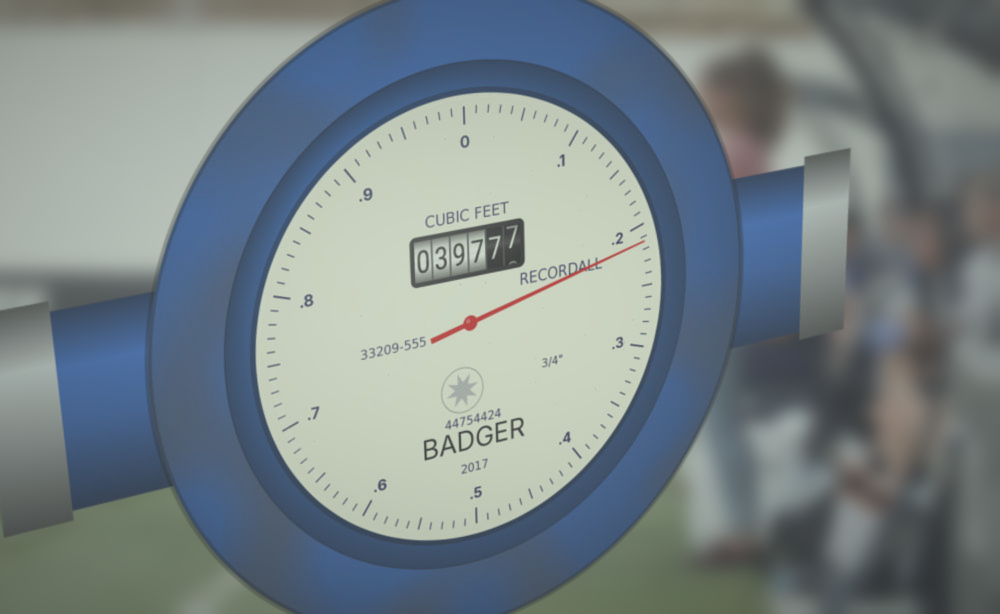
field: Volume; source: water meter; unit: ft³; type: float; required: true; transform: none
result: 39777.21 ft³
